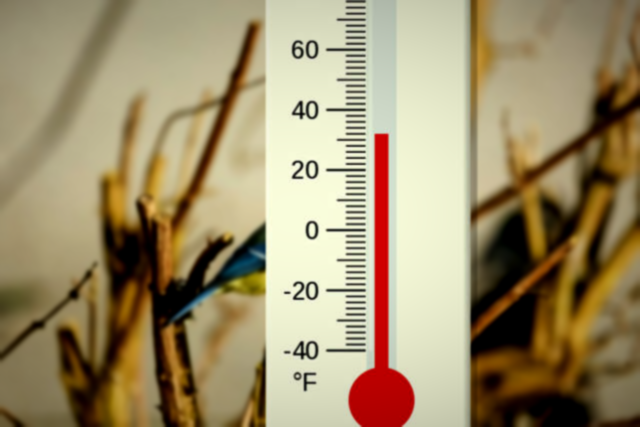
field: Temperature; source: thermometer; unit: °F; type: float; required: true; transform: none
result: 32 °F
